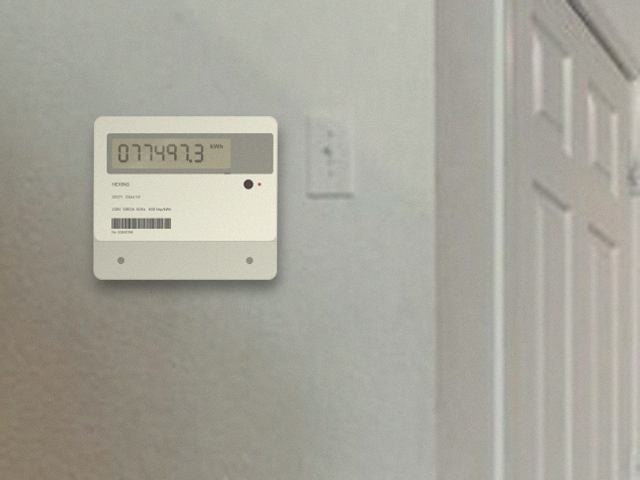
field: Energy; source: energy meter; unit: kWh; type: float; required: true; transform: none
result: 77497.3 kWh
